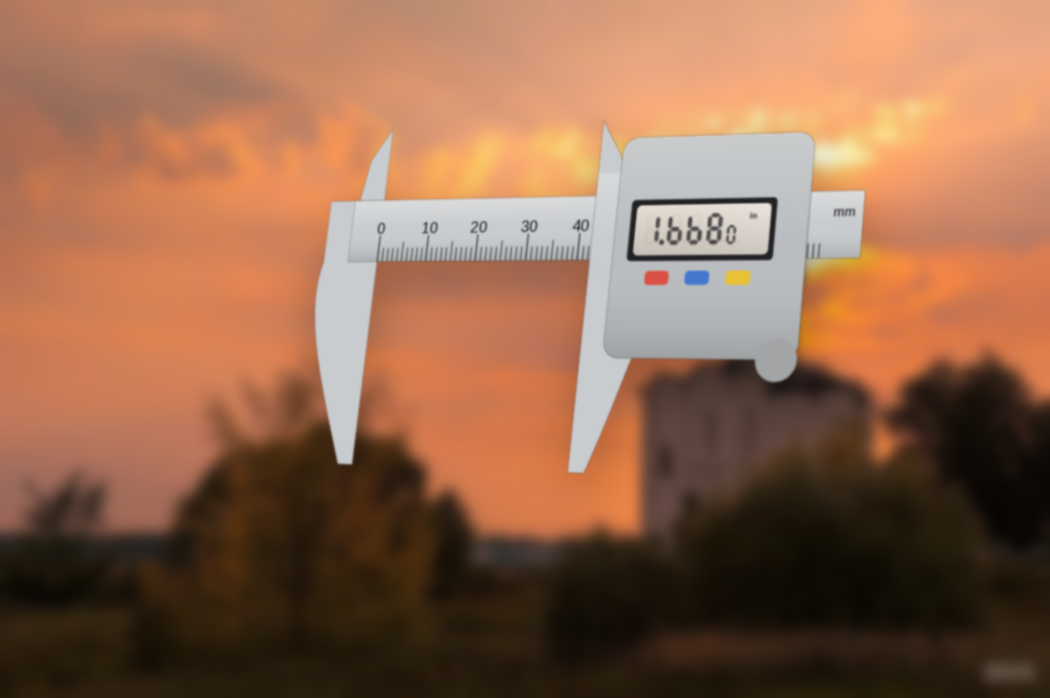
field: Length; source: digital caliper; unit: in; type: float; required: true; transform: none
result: 1.6680 in
